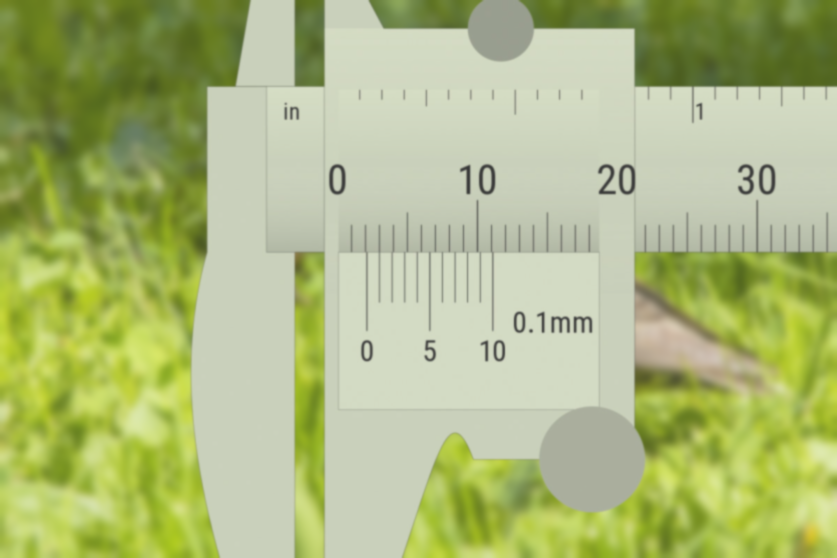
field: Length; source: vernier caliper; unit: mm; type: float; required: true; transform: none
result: 2.1 mm
